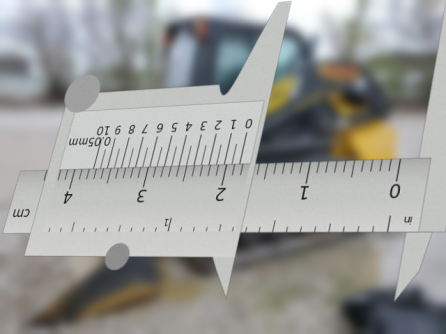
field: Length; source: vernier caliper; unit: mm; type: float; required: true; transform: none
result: 18.4 mm
